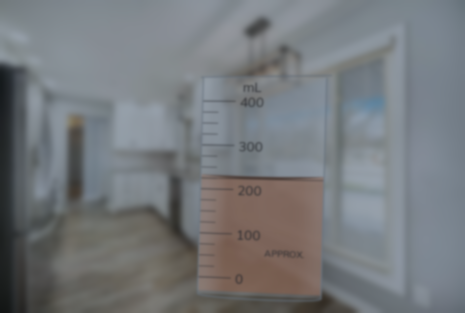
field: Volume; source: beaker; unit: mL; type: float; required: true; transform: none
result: 225 mL
